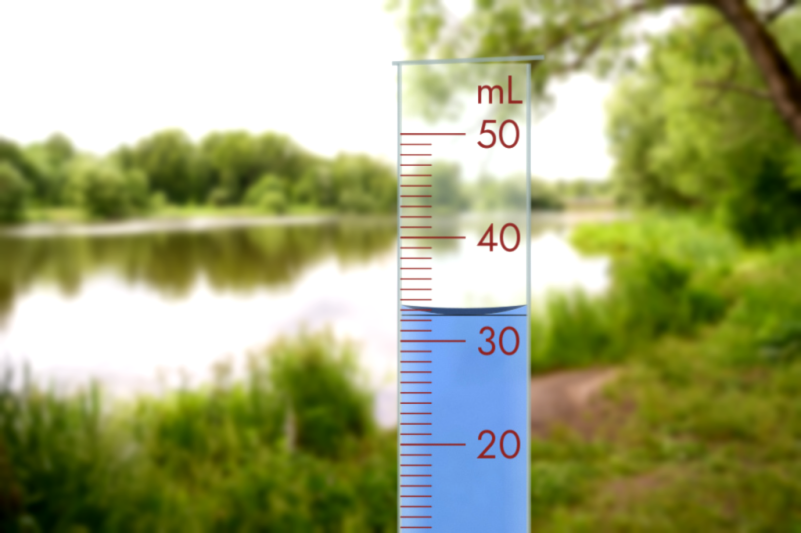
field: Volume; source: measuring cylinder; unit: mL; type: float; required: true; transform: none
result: 32.5 mL
